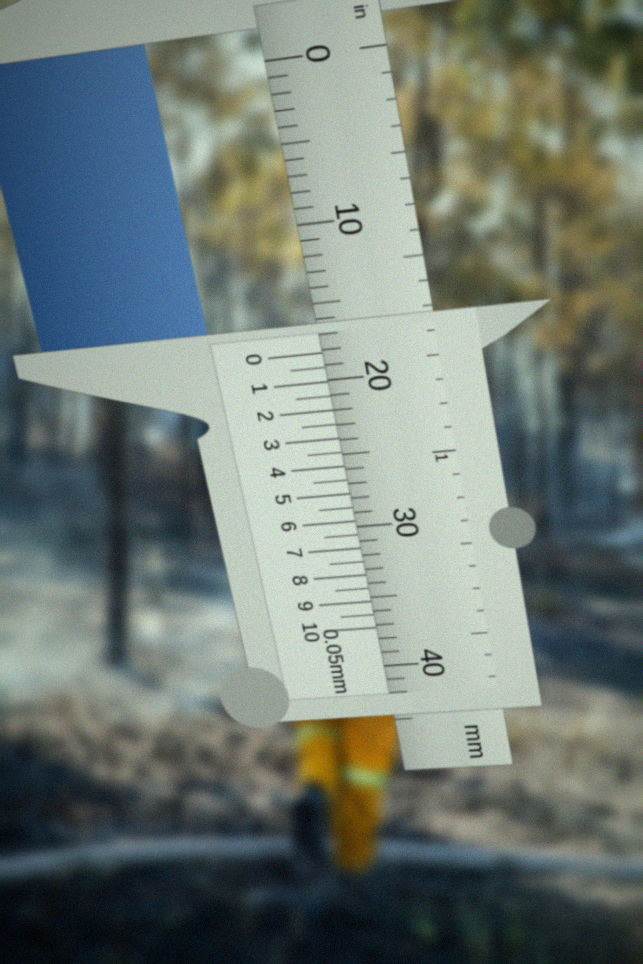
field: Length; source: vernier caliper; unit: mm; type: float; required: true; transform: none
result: 18.2 mm
